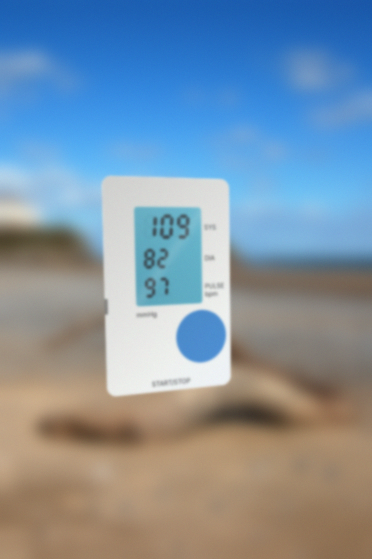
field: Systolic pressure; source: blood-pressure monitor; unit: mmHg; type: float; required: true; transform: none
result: 109 mmHg
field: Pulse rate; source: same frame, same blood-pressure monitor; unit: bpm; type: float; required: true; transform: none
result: 97 bpm
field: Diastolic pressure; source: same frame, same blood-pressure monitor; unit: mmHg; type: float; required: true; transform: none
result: 82 mmHg
